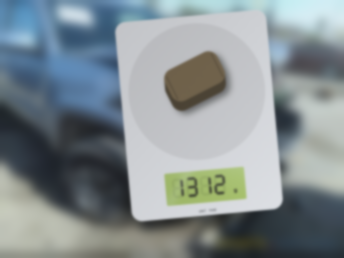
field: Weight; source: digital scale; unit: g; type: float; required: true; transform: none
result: 1312 g
